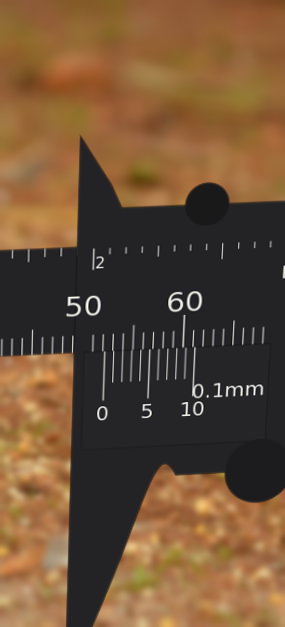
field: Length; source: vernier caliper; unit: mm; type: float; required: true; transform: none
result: 52.2 mm
